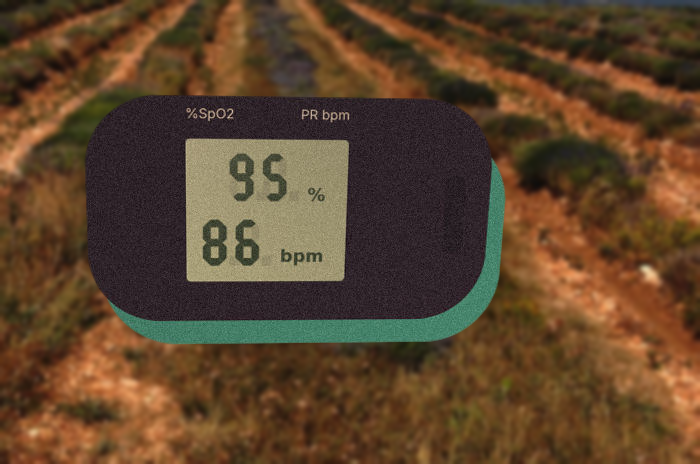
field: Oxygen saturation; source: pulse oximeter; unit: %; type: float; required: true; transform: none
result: 95 %
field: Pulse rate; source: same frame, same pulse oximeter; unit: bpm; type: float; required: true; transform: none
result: 86 bpm
